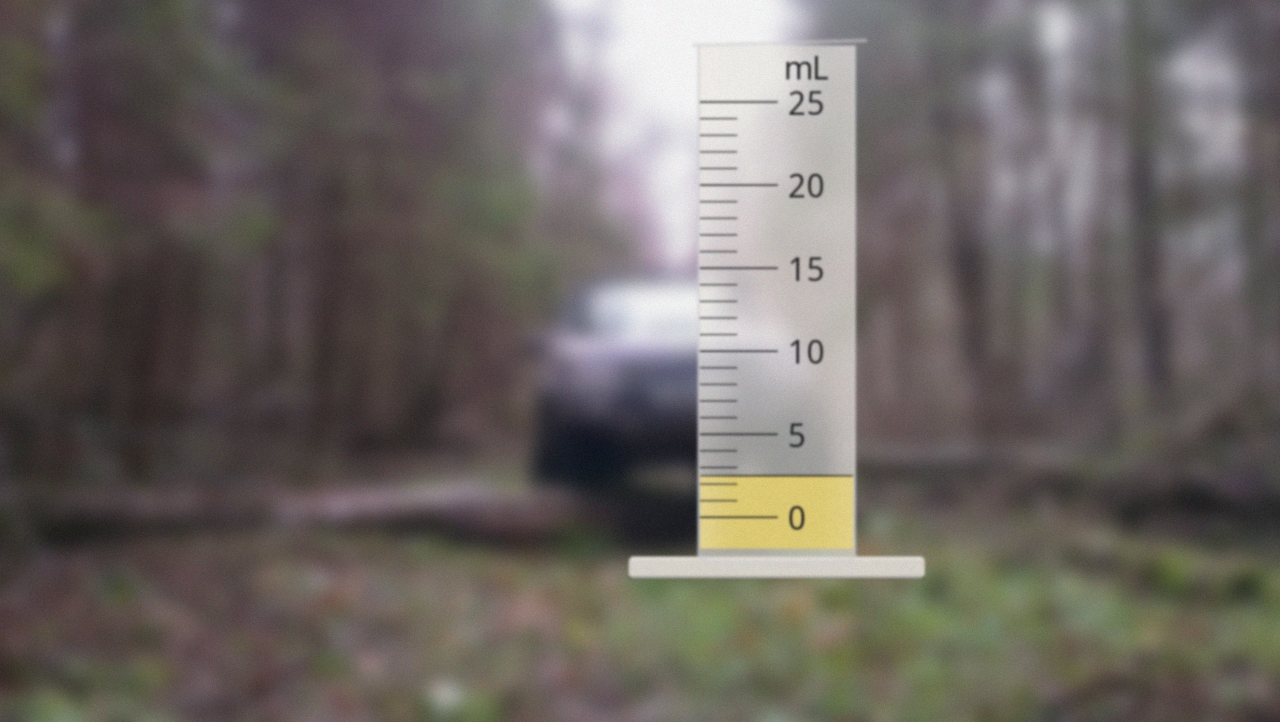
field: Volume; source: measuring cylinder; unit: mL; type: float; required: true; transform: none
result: 2.5 mL
